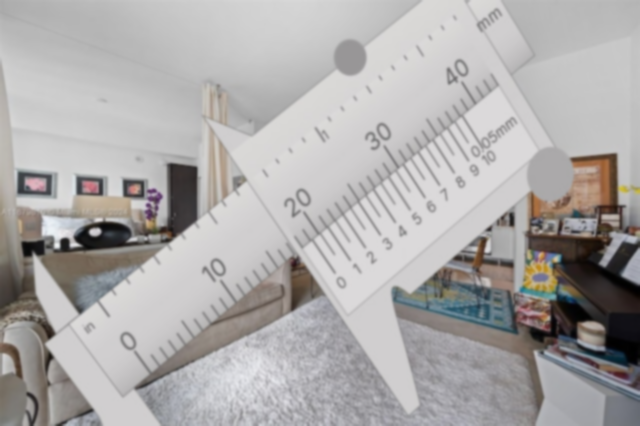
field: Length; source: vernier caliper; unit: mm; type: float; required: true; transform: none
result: 19.2 mm
